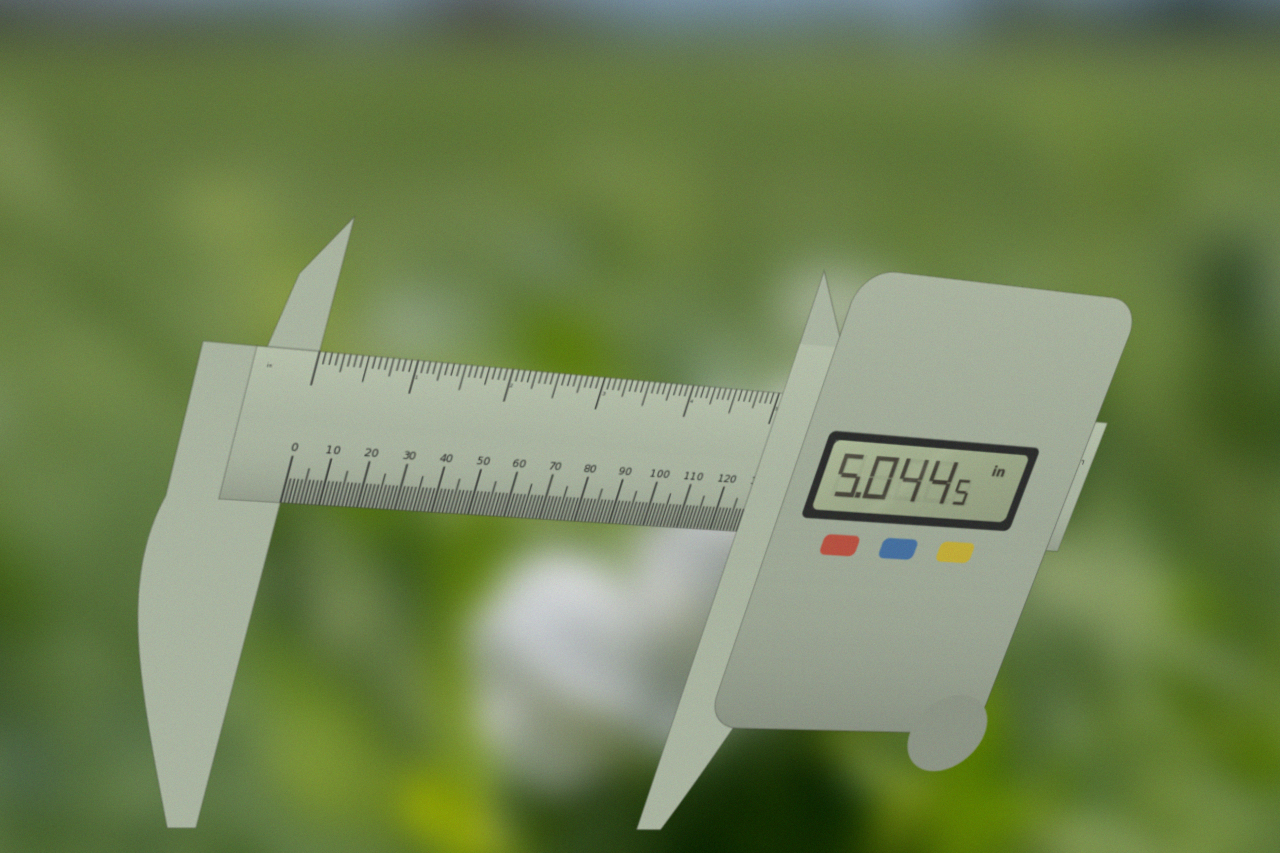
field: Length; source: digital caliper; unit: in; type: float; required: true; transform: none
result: 5.0445 in
